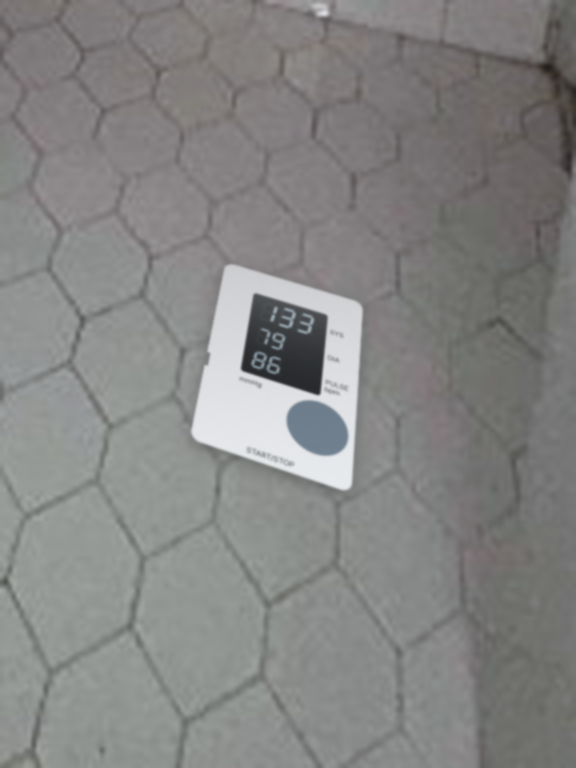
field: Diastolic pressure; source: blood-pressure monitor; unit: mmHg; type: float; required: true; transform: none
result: 79 mmHg
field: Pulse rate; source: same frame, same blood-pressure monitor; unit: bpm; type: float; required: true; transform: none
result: 86 bpm
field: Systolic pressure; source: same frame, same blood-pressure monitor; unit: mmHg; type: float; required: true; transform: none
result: 133 mmHg
